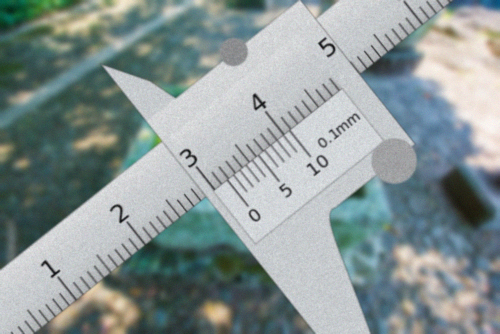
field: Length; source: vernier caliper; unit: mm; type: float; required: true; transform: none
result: 31.8 mm
